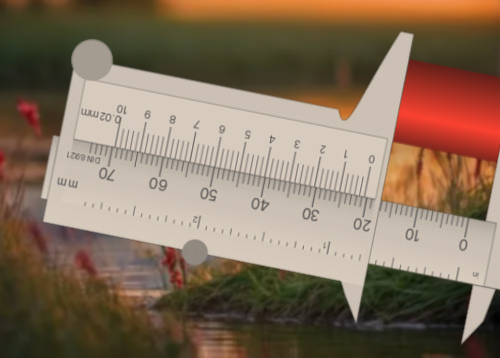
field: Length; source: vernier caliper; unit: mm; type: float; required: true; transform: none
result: 20.5 mm
